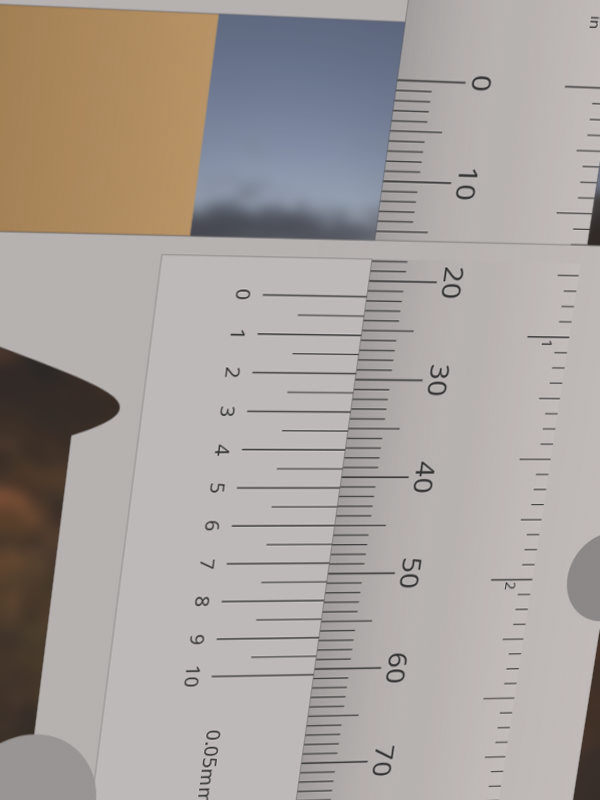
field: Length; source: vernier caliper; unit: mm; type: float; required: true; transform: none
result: 21.6 mm
